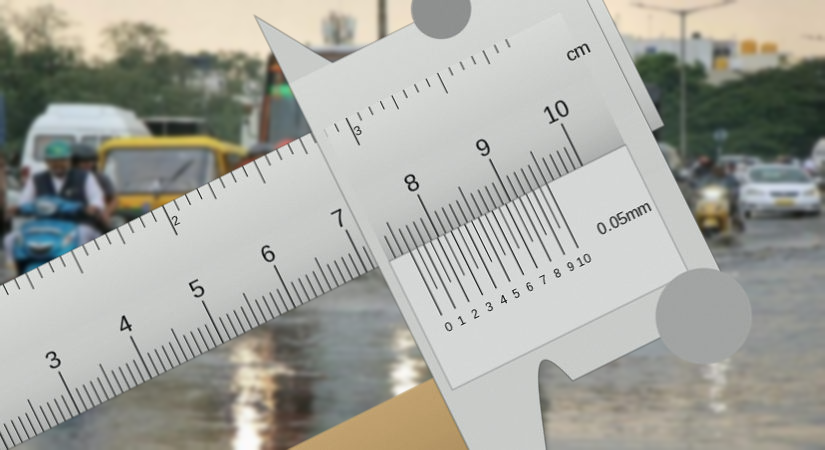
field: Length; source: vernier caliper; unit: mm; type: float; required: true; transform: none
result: 76.0 mm
